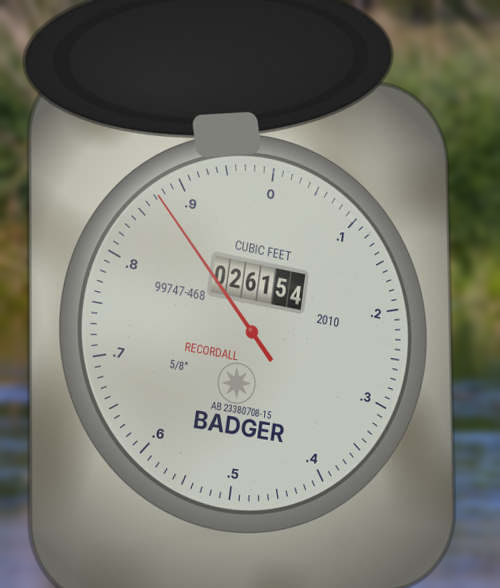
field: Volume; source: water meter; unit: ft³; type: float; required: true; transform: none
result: 26153.87 ft³
